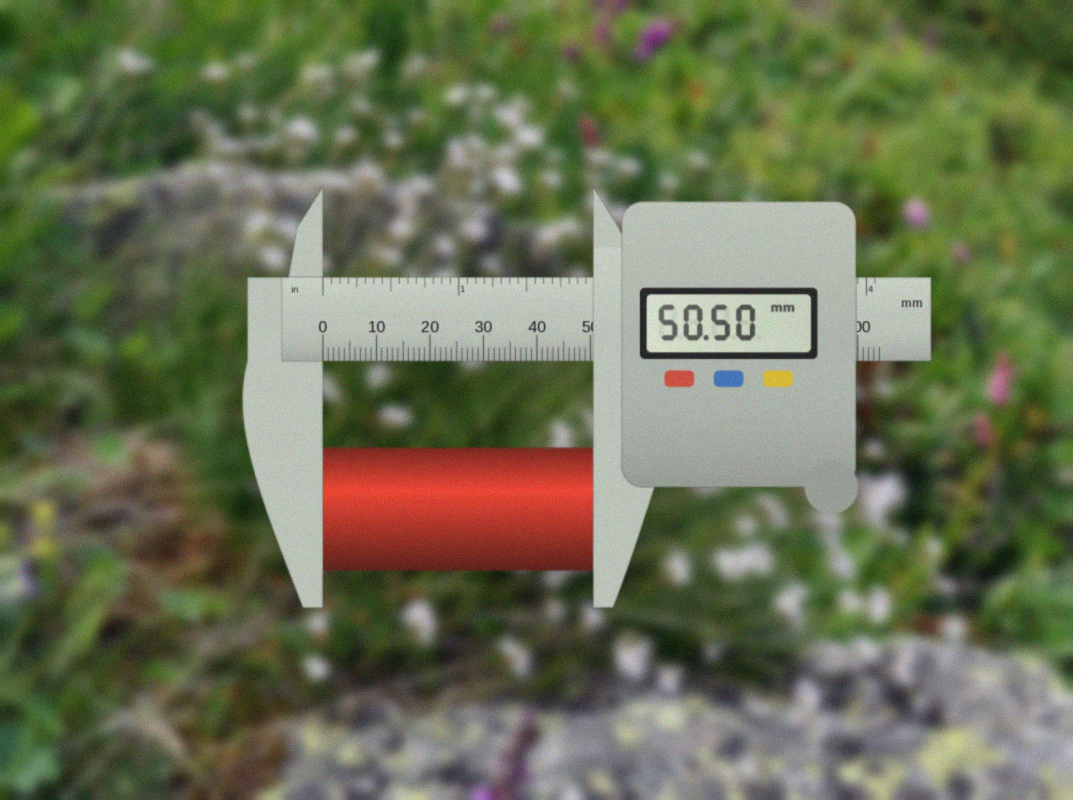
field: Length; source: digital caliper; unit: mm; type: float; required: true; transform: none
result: 50.50 mm
